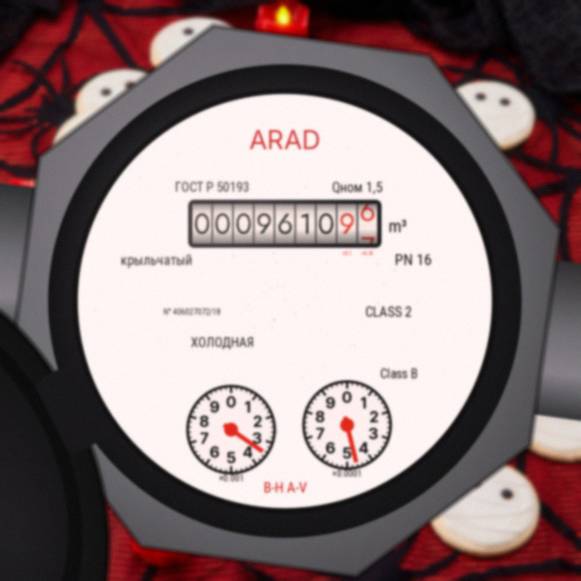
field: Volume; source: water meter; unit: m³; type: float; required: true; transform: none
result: 9610.9634 m³
